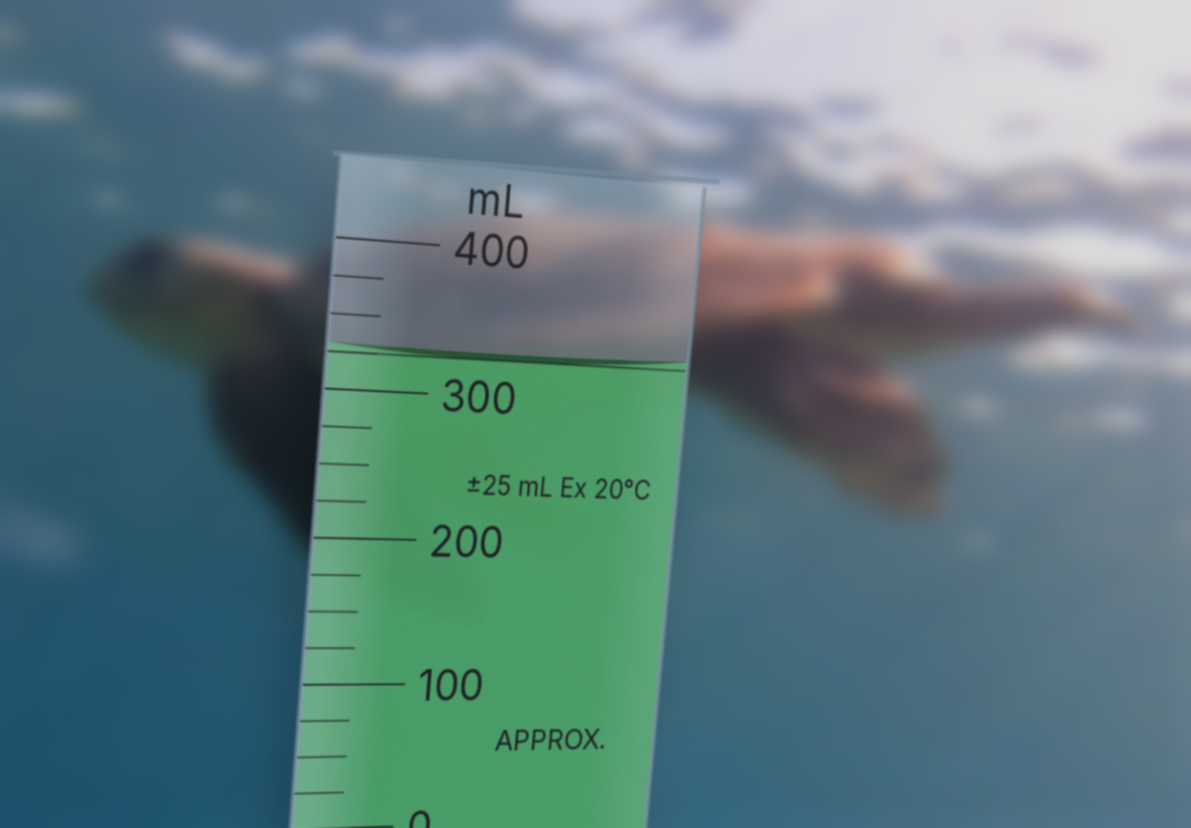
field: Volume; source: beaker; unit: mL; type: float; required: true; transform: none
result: 325 mL
